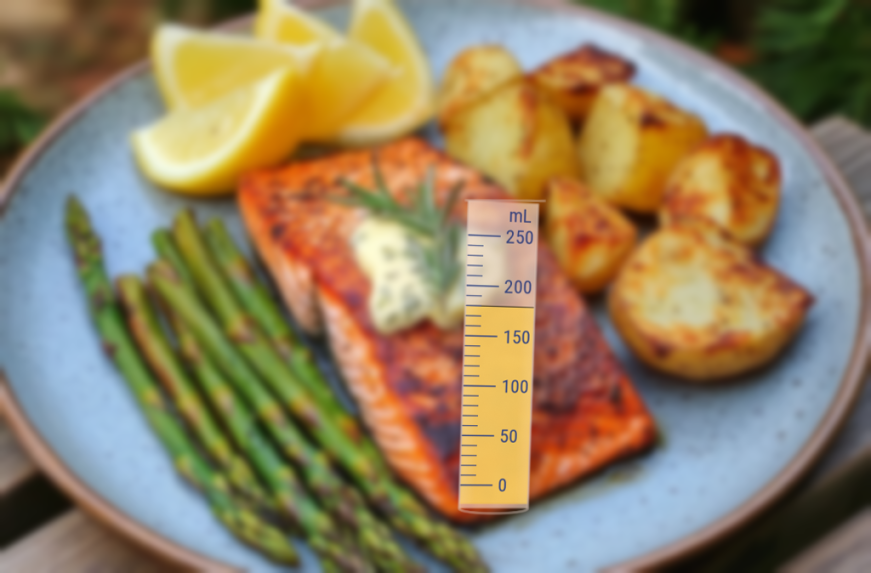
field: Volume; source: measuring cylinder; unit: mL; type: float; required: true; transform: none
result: 180 mL
